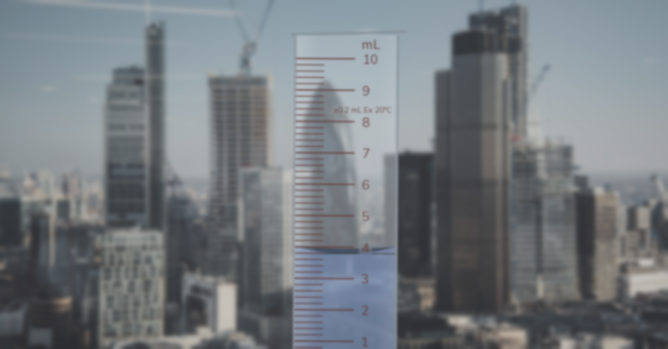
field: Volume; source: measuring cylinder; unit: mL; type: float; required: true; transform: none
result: 3.8 mL
